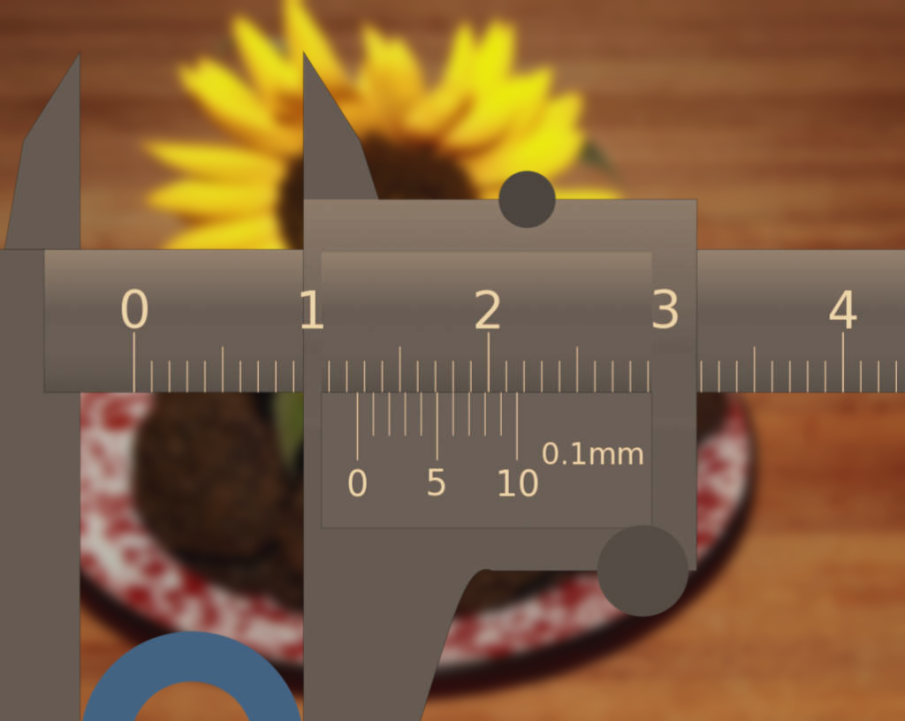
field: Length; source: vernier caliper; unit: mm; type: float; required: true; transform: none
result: 12.6 mm
